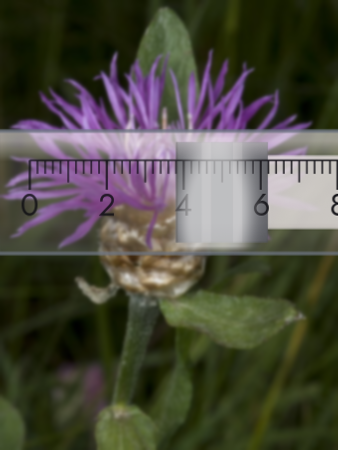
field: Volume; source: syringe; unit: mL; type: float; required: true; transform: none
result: 3.8 mL
